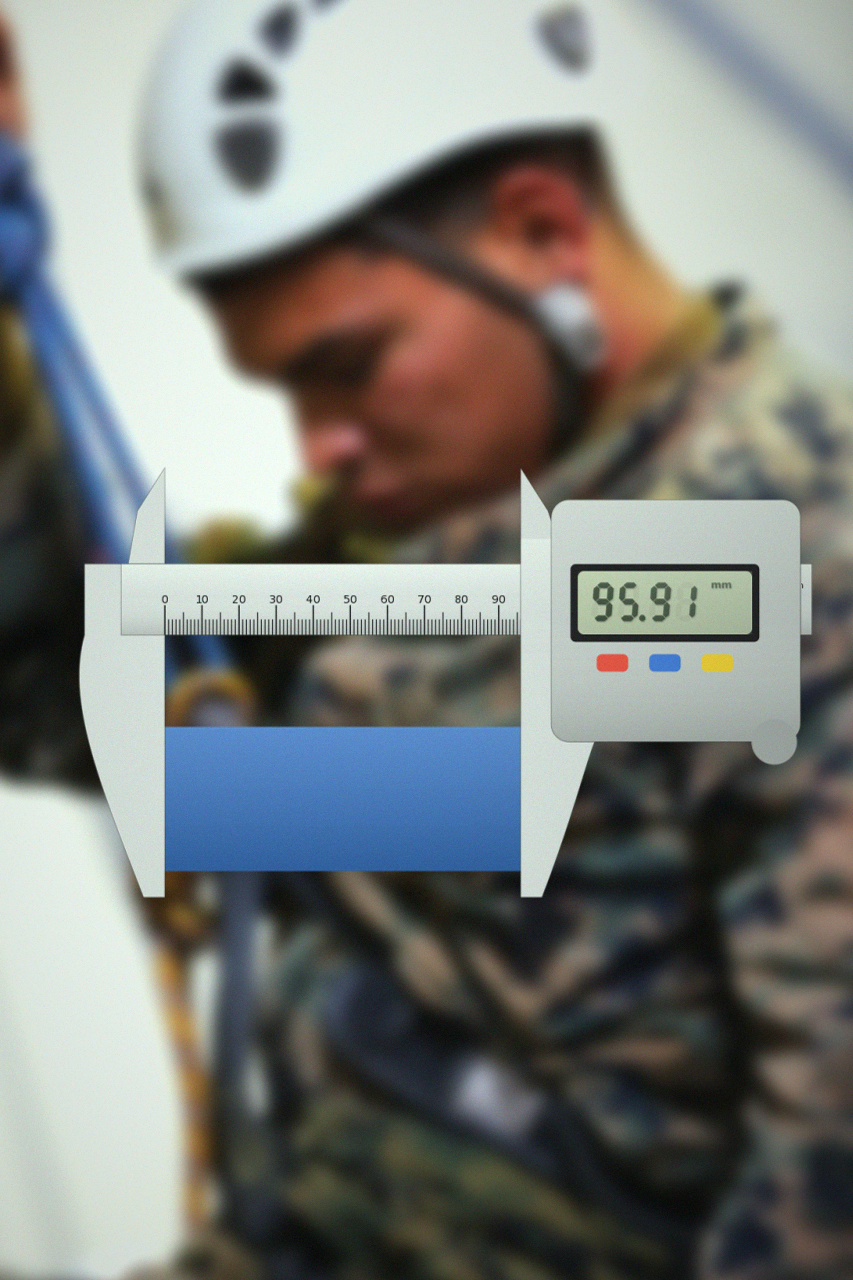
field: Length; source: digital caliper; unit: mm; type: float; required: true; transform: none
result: 95.91 mm
